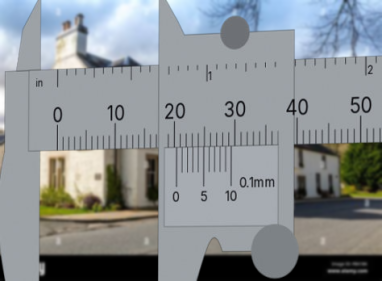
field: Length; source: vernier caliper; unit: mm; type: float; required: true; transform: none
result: 20.4 mm
